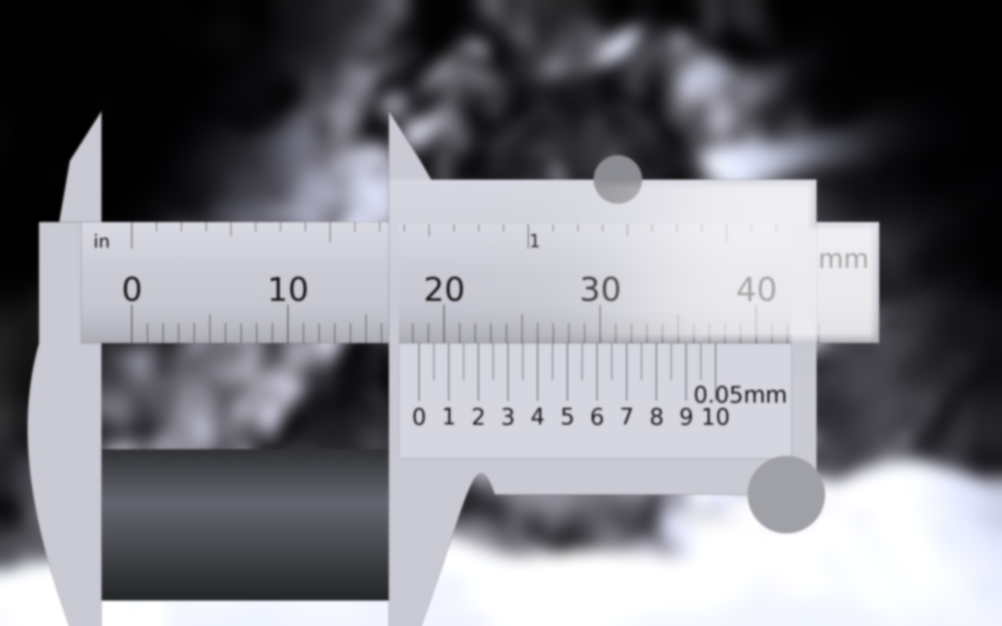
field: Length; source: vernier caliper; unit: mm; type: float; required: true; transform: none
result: 18.4 mm
